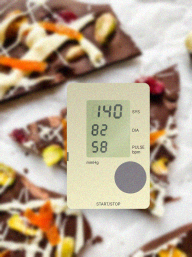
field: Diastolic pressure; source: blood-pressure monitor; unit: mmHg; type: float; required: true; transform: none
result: 82 mmHg
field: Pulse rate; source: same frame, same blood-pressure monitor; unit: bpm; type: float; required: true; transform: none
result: 58 bpm
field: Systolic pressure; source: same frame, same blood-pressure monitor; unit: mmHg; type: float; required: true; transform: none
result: 140 mmHg
